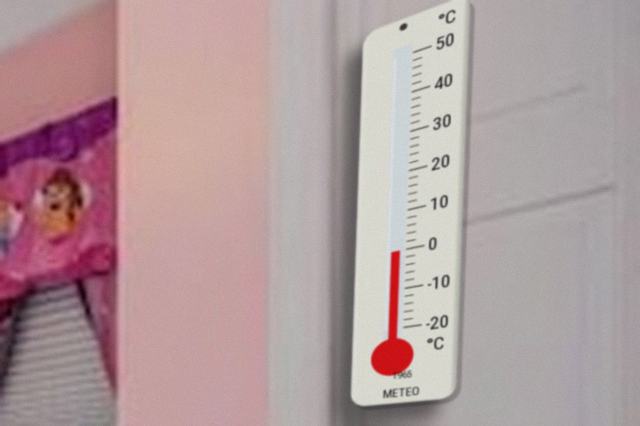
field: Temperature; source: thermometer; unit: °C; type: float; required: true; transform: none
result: 0 °C
